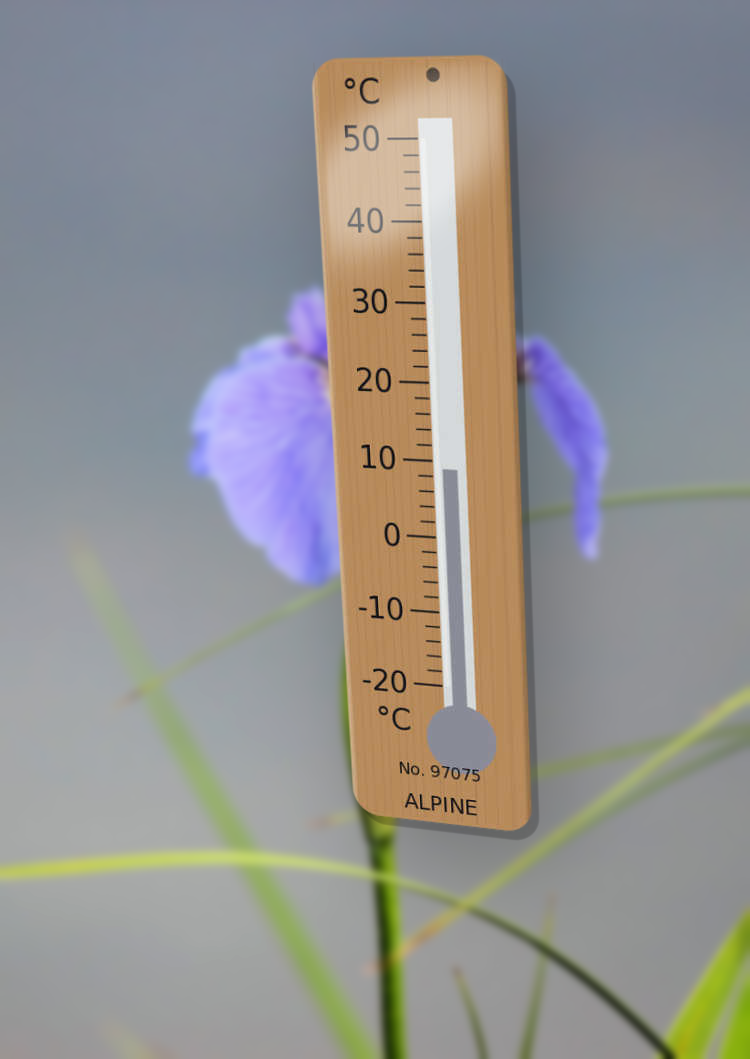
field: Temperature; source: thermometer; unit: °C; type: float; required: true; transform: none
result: 9 °C
